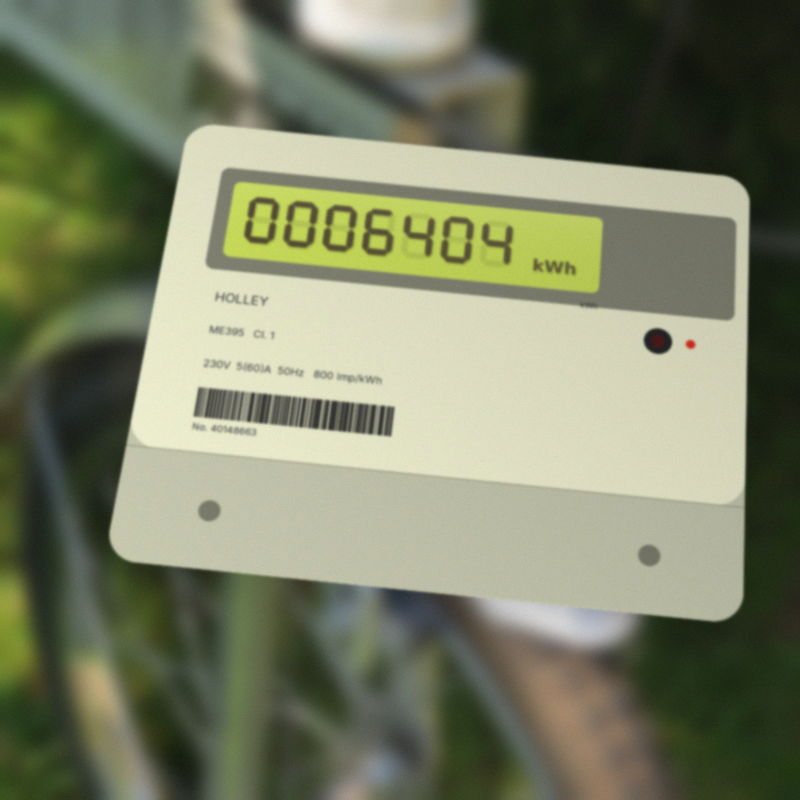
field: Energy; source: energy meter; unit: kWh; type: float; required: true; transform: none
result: 6404 kWh
